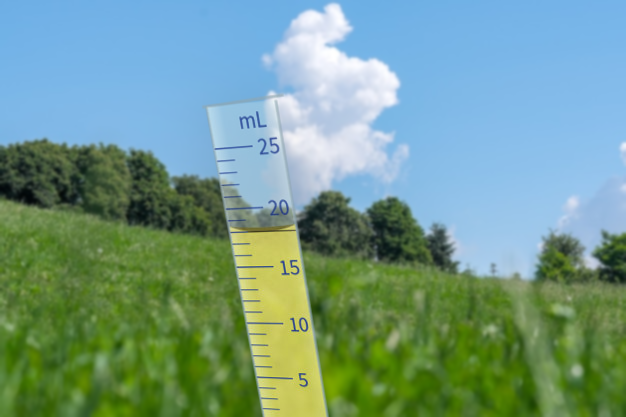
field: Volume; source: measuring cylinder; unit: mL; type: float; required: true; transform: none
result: 18 mL
